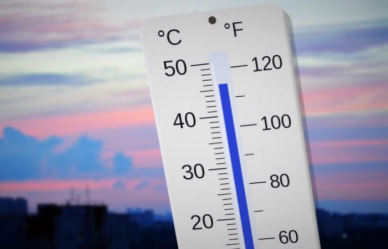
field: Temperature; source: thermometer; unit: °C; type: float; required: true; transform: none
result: 46 °C
